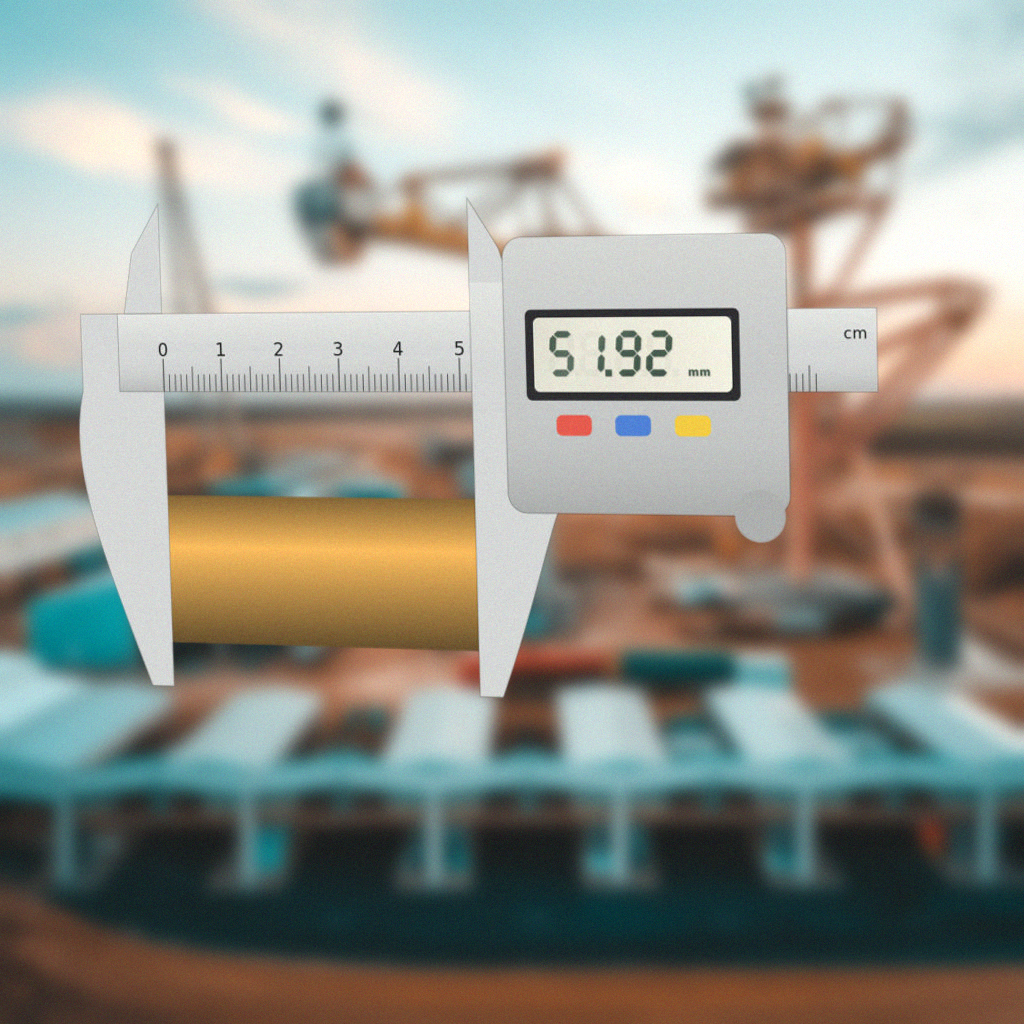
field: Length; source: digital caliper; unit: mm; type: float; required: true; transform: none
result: 51.92 mm
